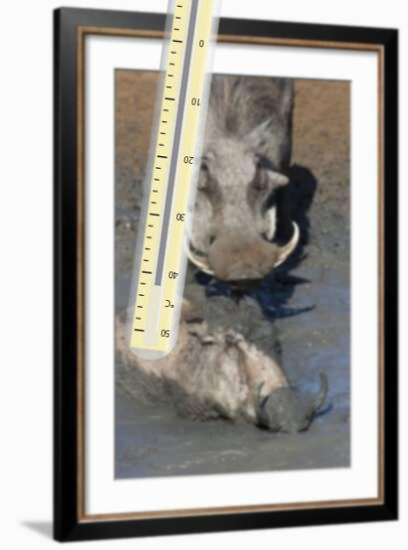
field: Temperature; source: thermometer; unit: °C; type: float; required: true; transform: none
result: 42 °C
